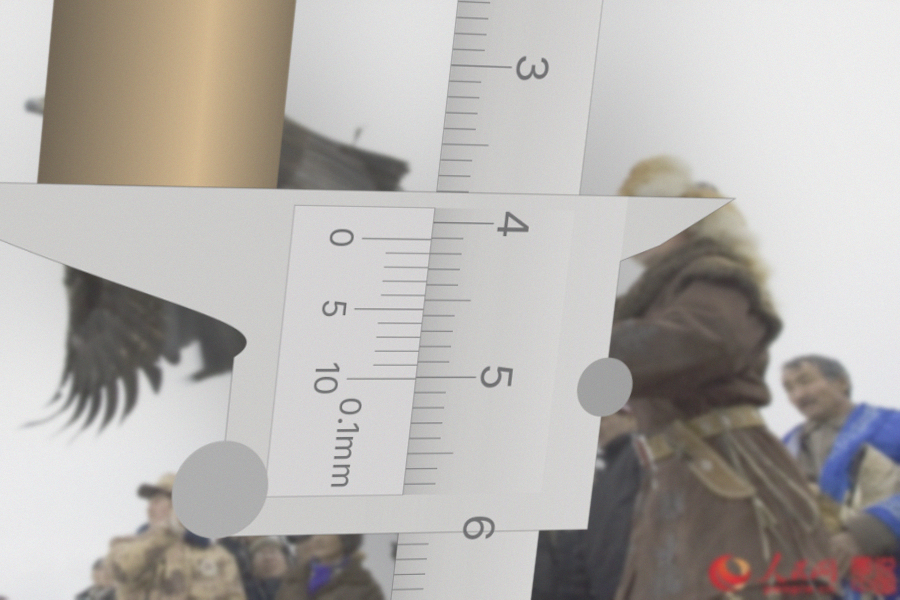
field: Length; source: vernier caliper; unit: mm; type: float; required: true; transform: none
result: 41.1 mm
